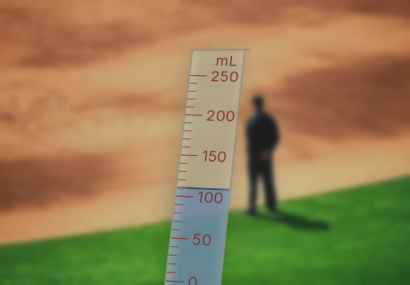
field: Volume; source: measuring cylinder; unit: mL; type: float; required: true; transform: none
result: 110 mL
